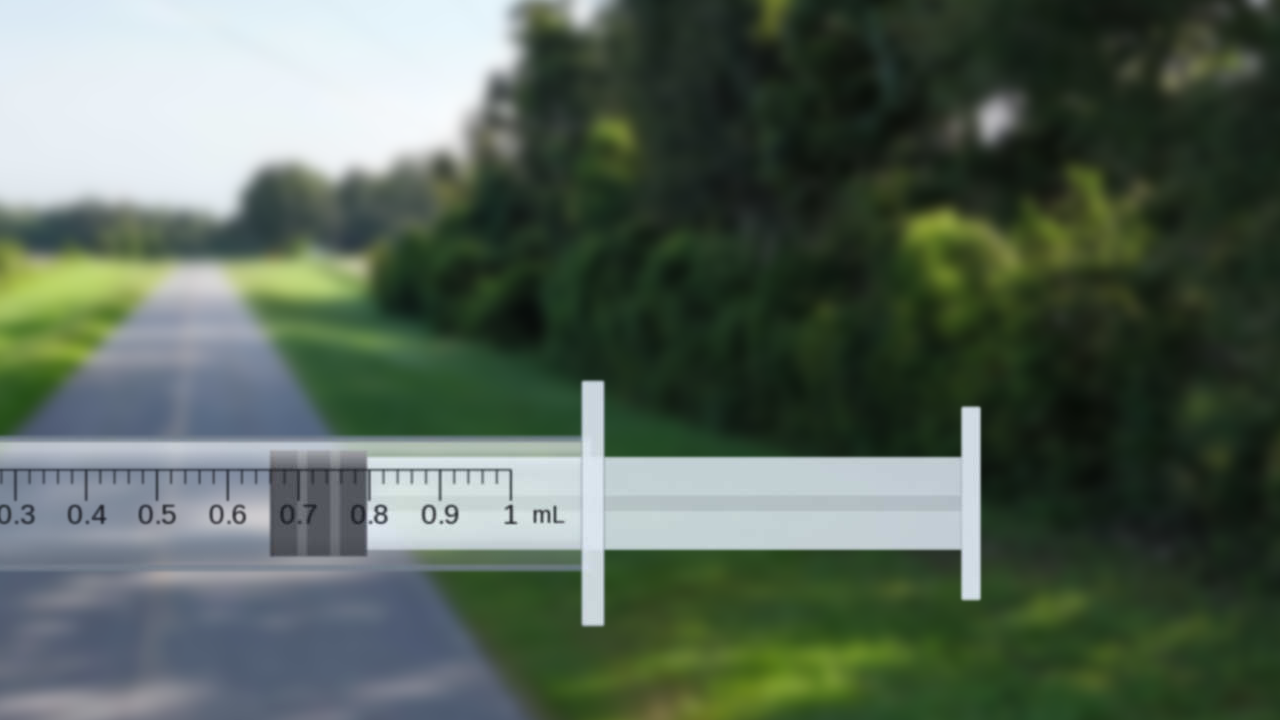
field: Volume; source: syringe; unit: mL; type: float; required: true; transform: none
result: 0.66 mL
